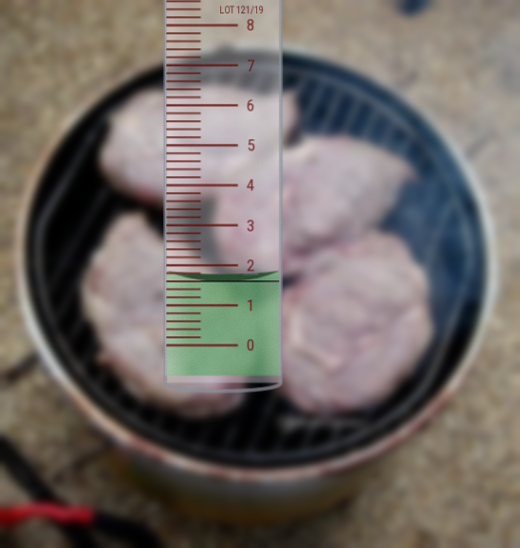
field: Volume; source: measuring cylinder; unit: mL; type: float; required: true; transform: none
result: 1.6 mL
